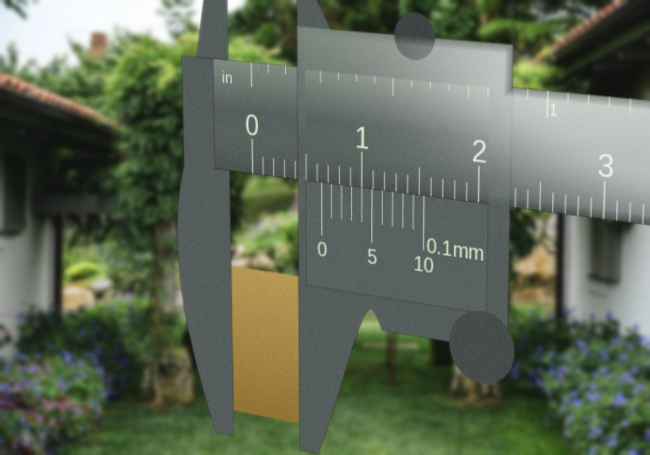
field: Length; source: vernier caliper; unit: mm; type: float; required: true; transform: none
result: 6.4 mm
